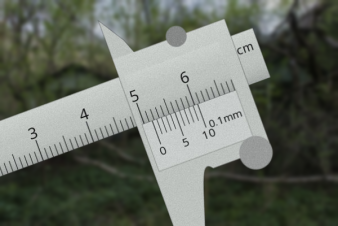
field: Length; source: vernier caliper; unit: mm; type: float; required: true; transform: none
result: 51.6 mm
